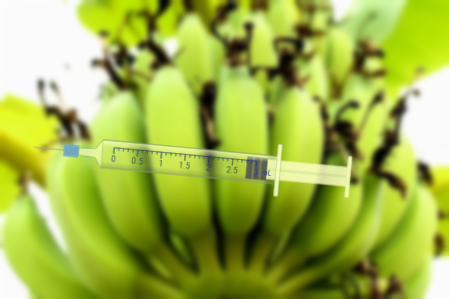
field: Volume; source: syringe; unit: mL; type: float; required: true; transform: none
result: 2.8 mL
